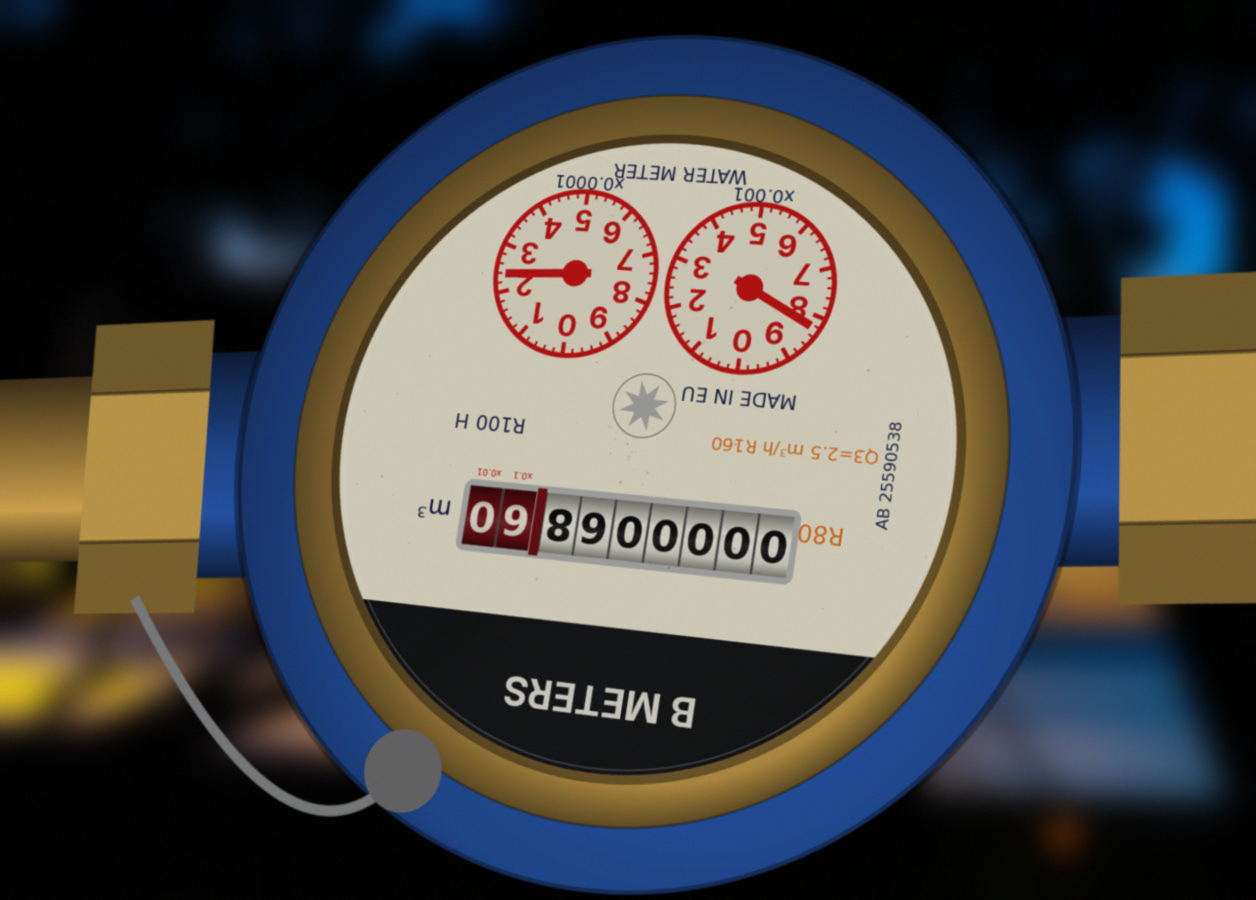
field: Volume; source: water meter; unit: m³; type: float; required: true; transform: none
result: 68.6082 m³
